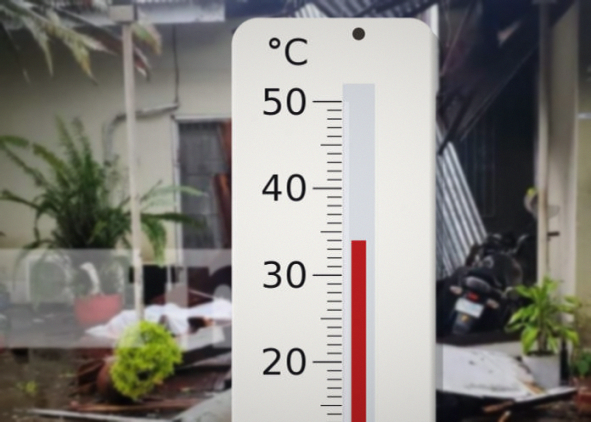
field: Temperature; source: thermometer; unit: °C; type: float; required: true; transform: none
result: 34 °C
